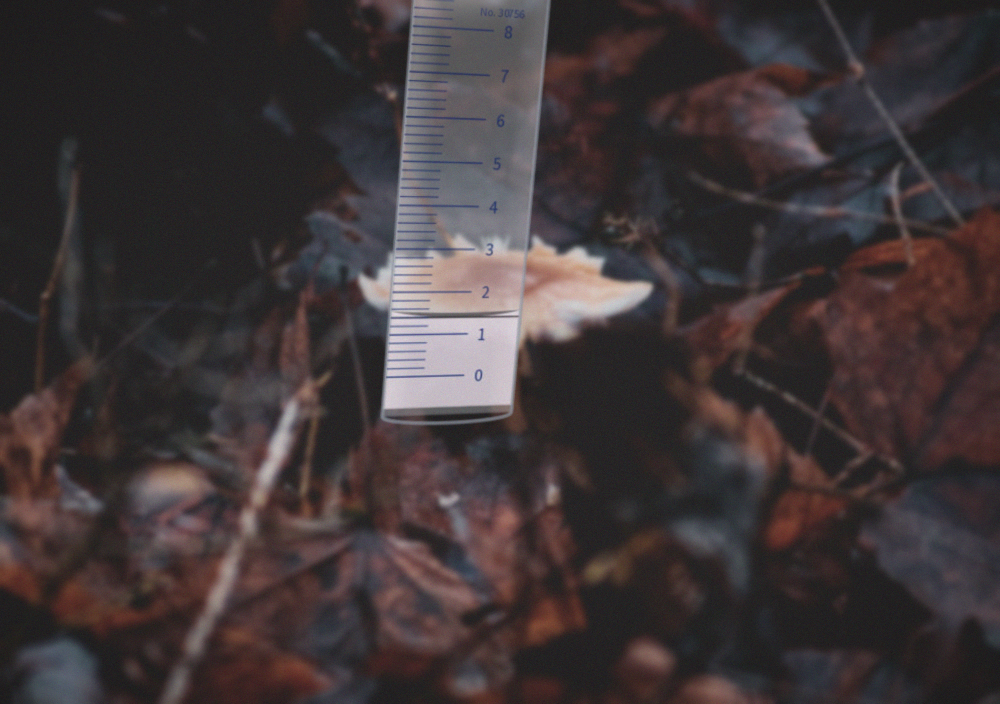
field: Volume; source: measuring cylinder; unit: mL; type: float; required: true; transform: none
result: 1.4 mL
